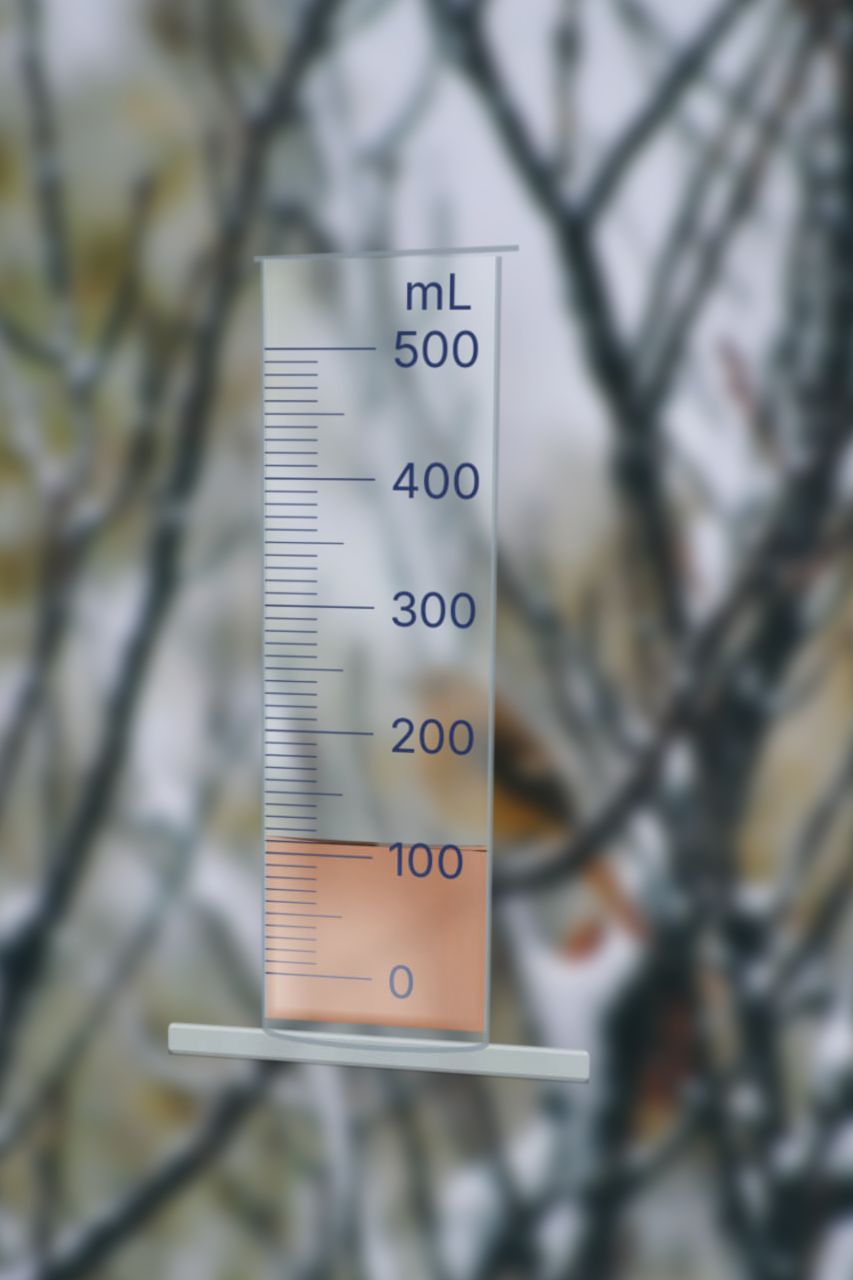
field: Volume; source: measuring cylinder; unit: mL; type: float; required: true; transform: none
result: 110 mL
